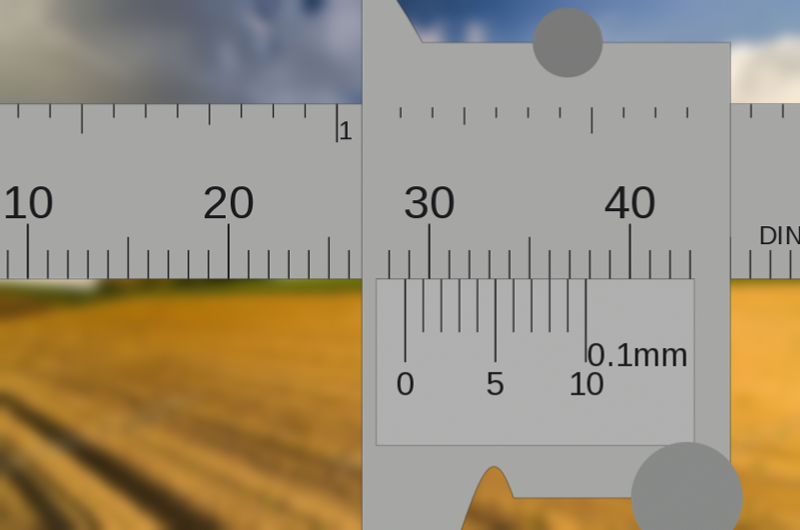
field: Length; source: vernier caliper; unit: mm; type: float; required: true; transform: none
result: 28.8 mm
